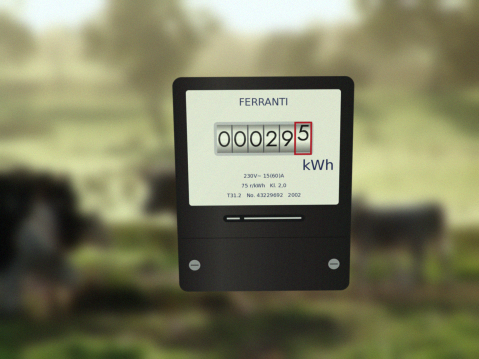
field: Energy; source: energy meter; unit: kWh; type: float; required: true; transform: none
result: 29.5 kWh
